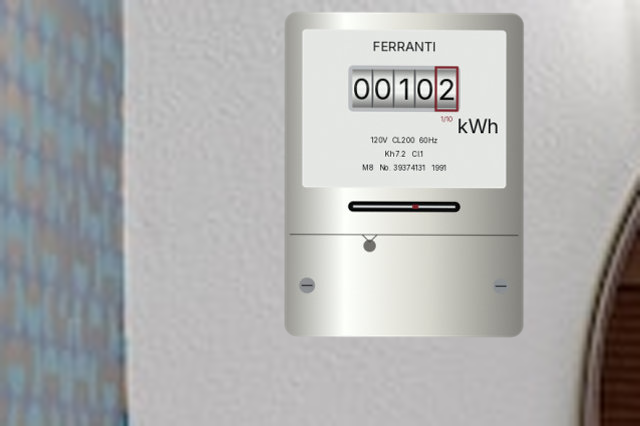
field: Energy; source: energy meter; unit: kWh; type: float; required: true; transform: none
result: 10.2 kWh
